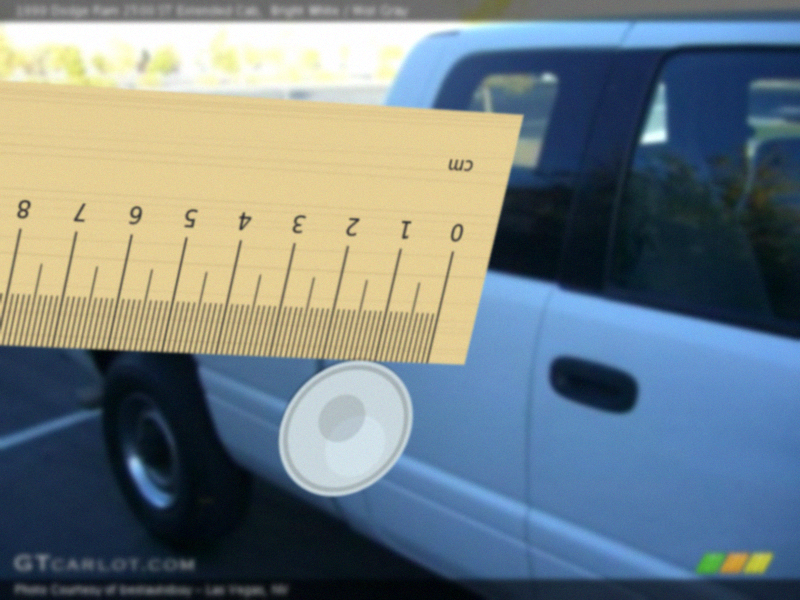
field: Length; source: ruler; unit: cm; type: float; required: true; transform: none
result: 2.5 cm
